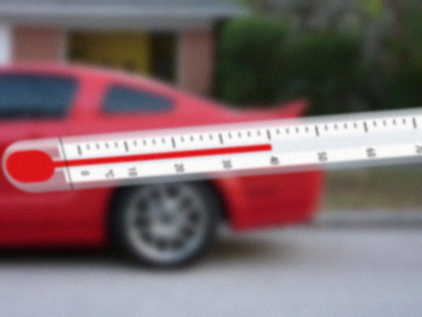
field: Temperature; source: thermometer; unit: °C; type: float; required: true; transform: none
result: 40 °C
